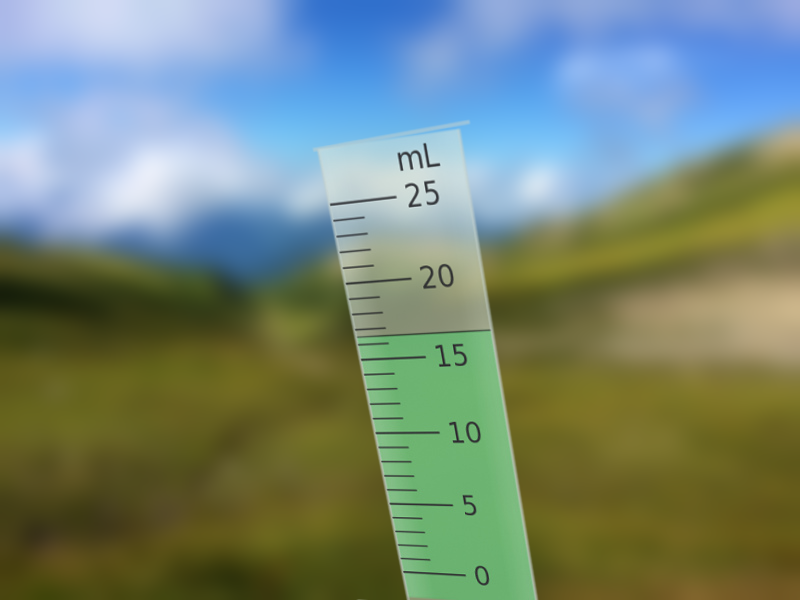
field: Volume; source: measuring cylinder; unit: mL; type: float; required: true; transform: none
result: 16.5 mL
